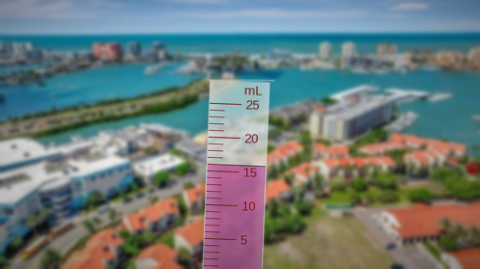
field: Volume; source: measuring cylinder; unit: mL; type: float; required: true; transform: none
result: 16 mL
